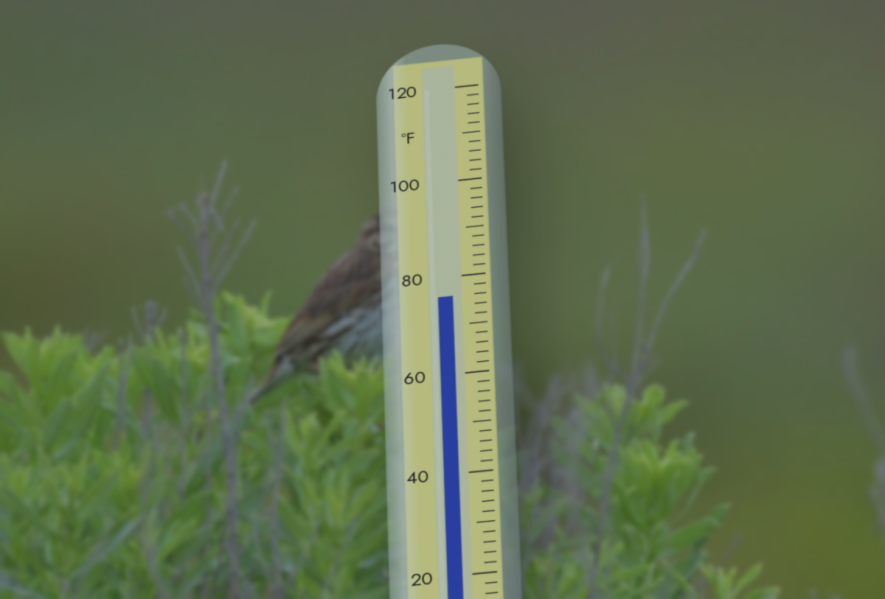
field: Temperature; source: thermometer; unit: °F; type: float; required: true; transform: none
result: 76 °F
